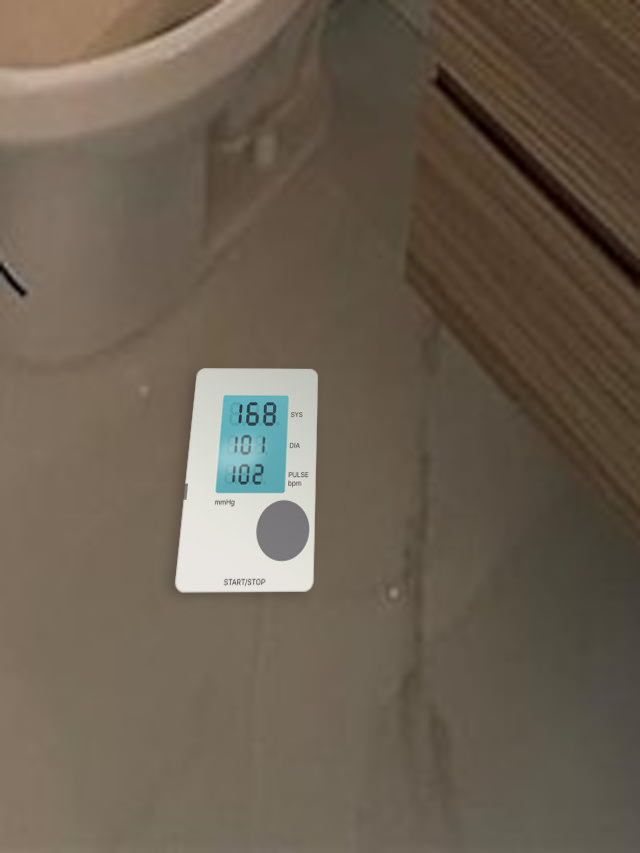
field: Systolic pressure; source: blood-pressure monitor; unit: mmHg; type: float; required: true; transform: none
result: 168 mmHg
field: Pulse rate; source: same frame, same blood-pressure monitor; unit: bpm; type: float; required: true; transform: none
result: 102 bpm
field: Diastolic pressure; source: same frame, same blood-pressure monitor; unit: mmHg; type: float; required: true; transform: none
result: 101 mmHg
